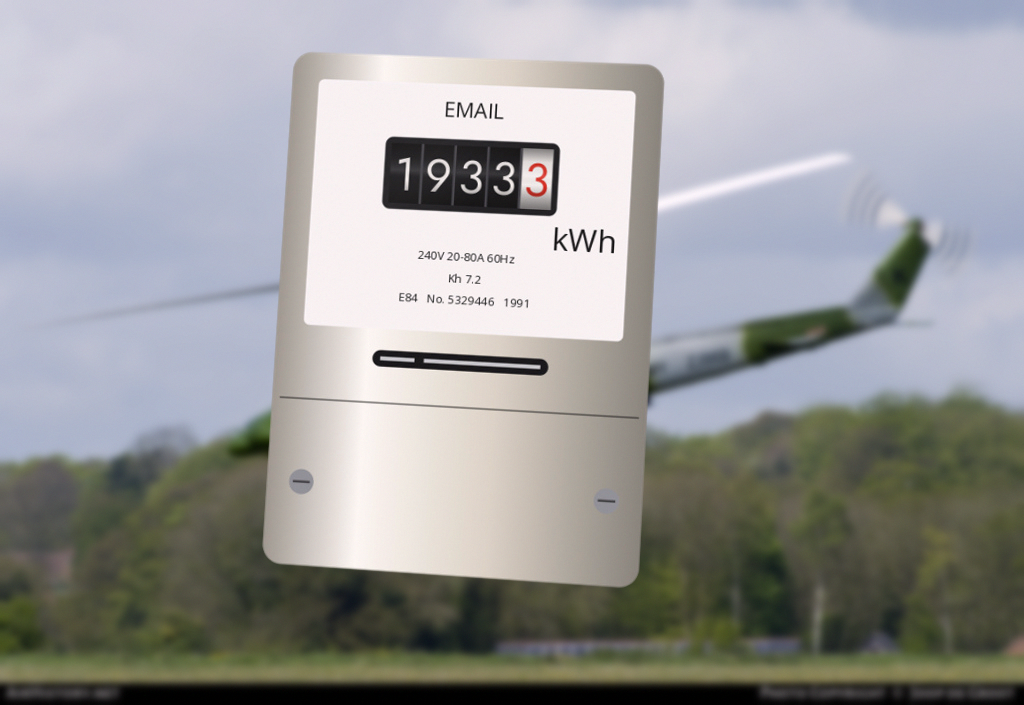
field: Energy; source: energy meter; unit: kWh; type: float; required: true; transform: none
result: 1933.3 kWh
